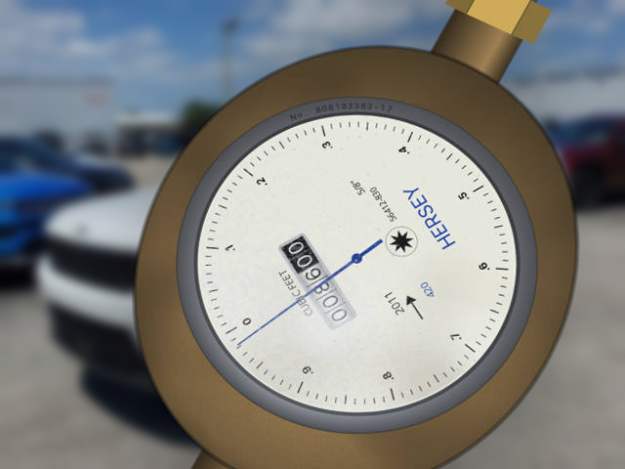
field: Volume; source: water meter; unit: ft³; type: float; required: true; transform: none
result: 8599.98 ft³
